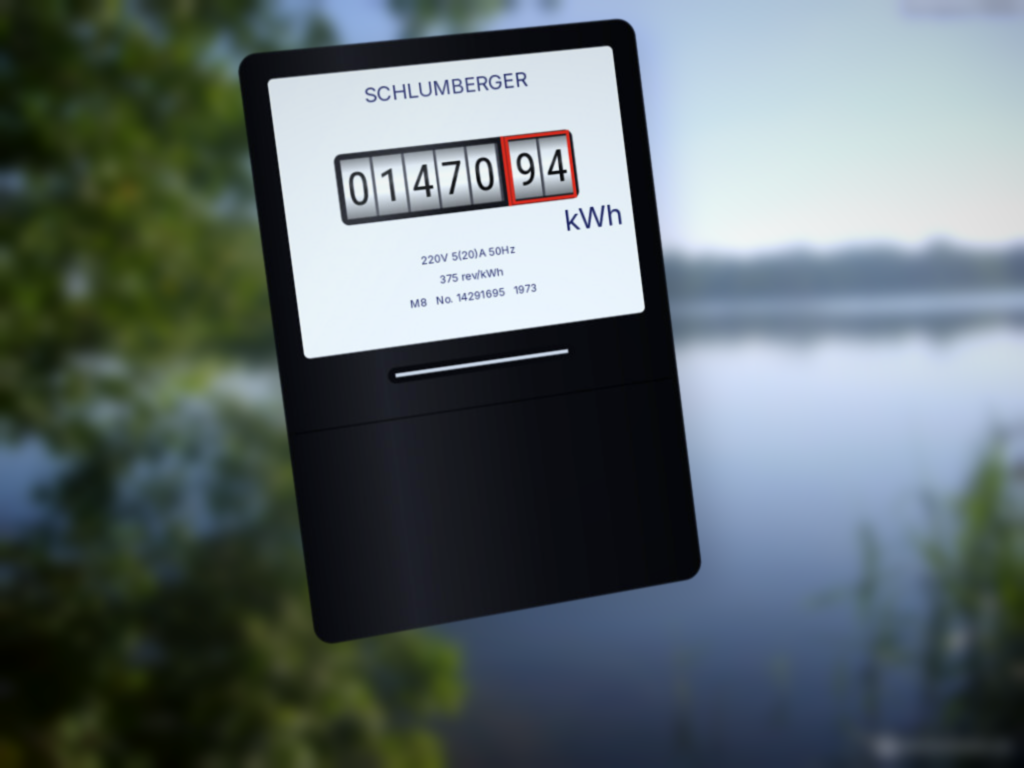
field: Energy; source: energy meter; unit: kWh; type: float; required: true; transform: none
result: 1470.94 kWh
